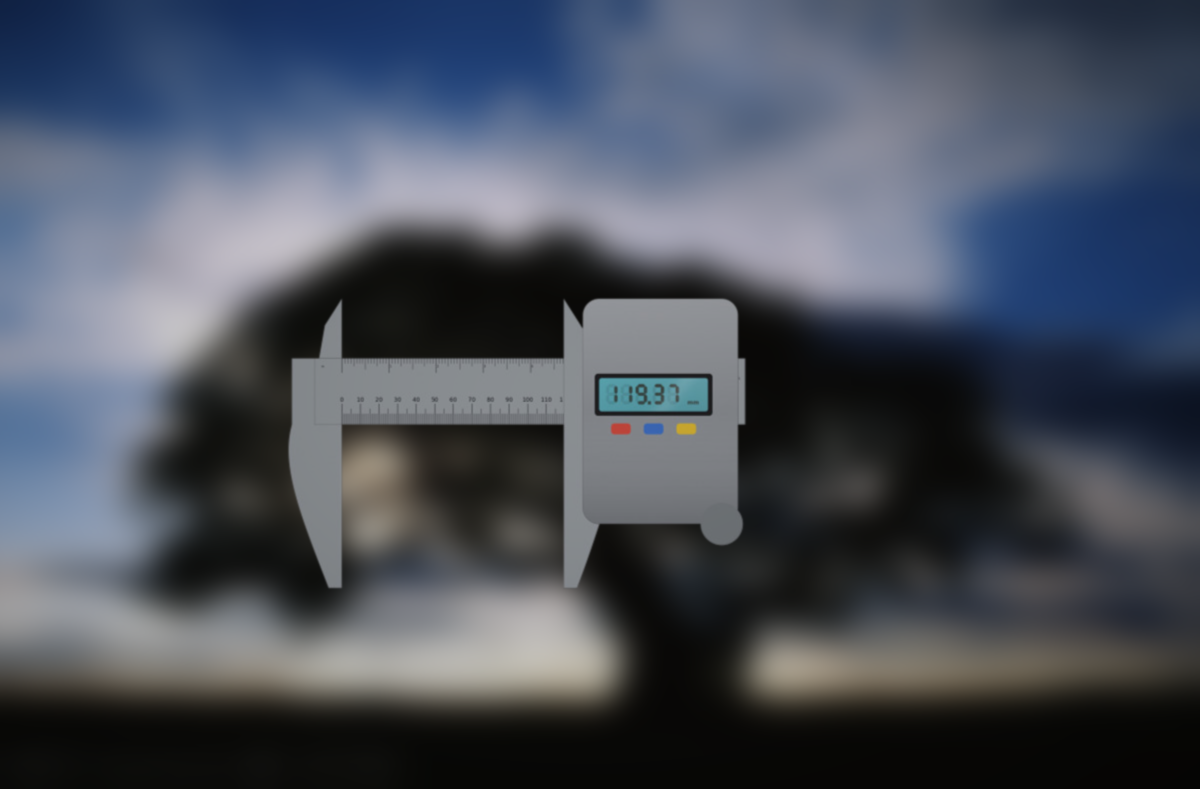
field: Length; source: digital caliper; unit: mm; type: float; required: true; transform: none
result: 119.37 mm
